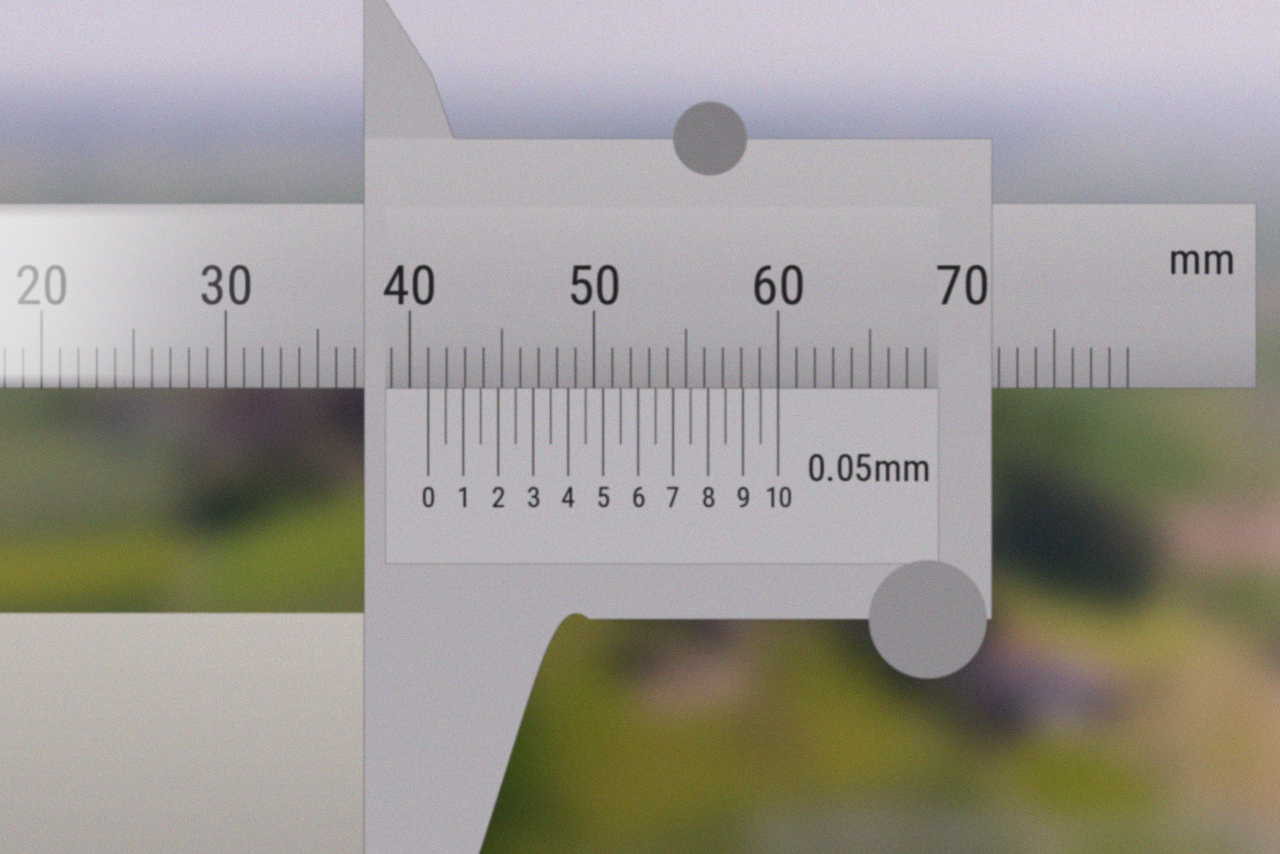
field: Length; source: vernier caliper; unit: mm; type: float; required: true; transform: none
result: 41.0 mm
